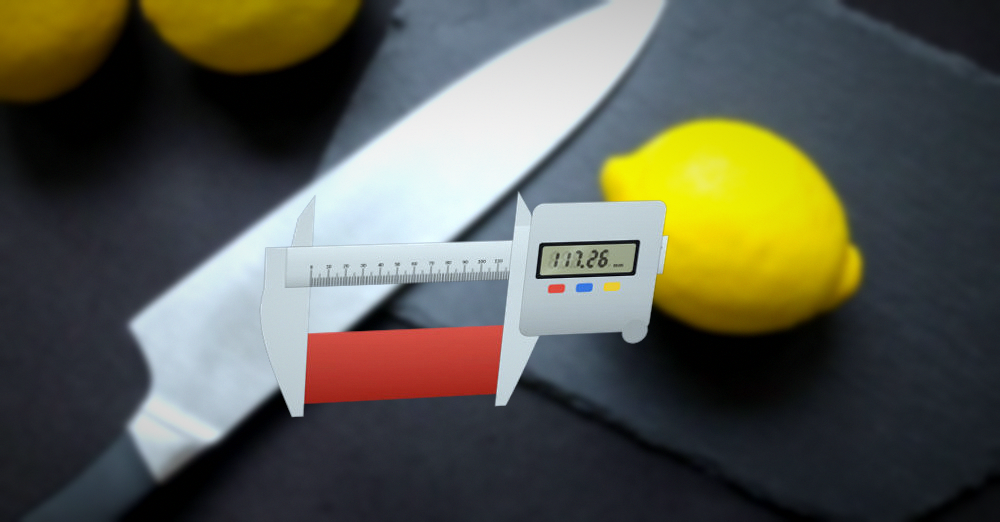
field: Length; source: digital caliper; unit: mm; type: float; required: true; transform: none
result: 117.26 mm
